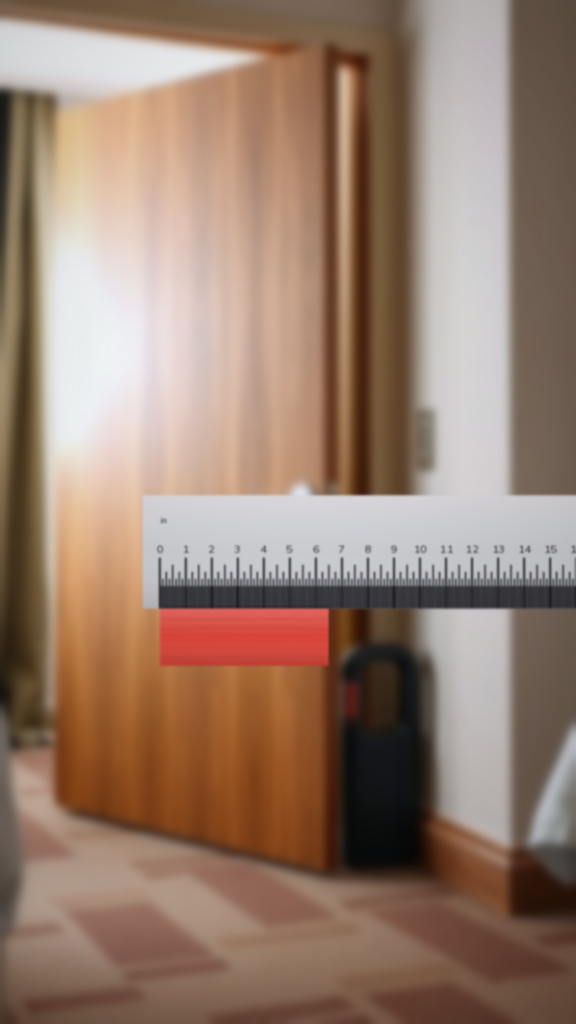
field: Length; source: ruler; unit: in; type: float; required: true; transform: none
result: 6.5 in
